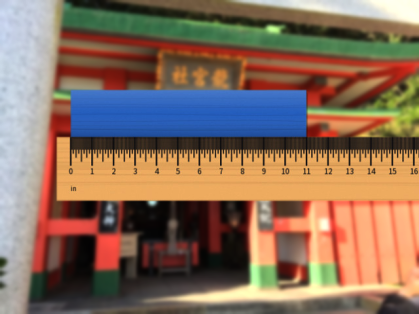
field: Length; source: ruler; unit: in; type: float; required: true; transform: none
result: 11 in
